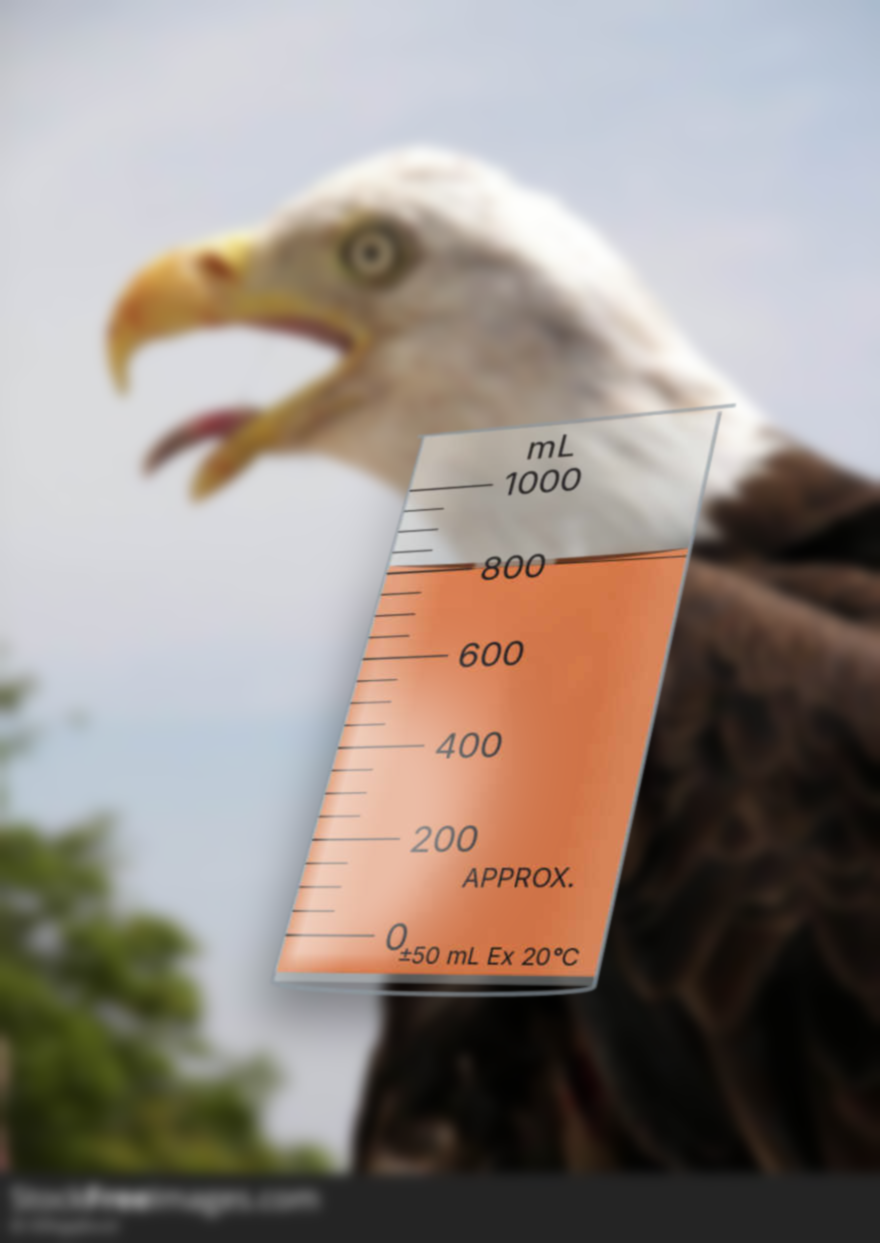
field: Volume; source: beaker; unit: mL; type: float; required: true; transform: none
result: 800 mL
